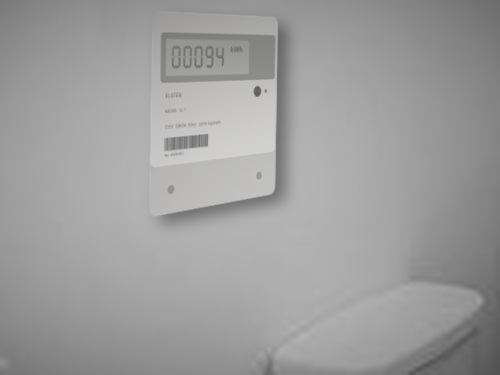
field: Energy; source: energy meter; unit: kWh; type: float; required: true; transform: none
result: 94 kWh
